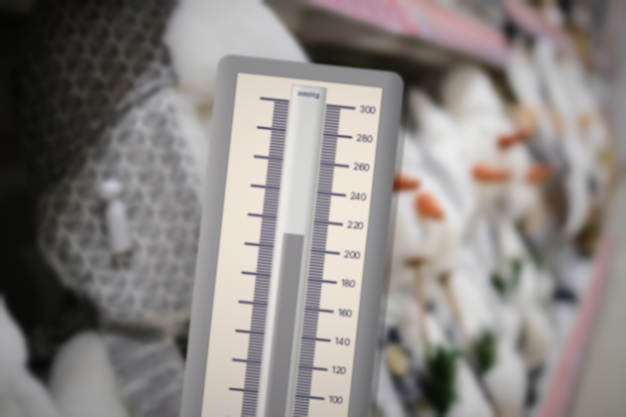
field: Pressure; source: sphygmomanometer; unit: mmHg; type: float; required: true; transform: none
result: 210 mmHg
